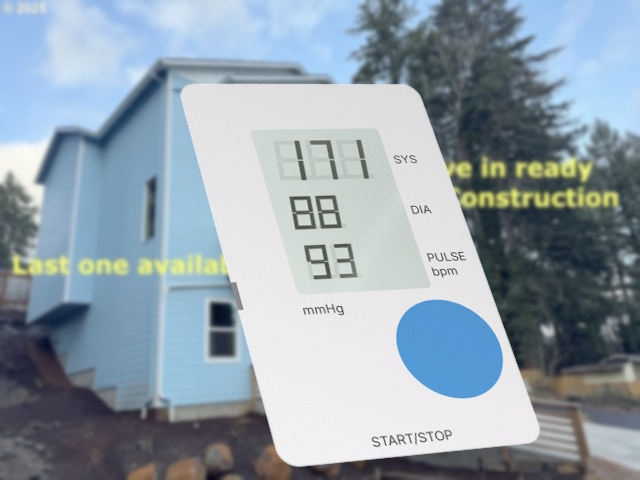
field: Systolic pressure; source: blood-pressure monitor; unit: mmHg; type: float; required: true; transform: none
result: 171 mmHg
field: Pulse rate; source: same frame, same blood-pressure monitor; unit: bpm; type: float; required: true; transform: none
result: 93 bpm
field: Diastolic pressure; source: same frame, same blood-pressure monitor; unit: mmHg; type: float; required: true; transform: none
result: 88 mmHg
